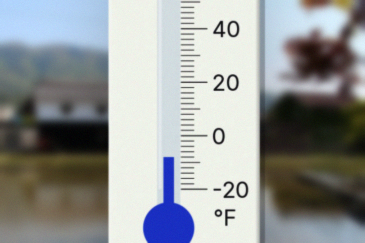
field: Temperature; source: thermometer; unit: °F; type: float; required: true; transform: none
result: -8 °F
